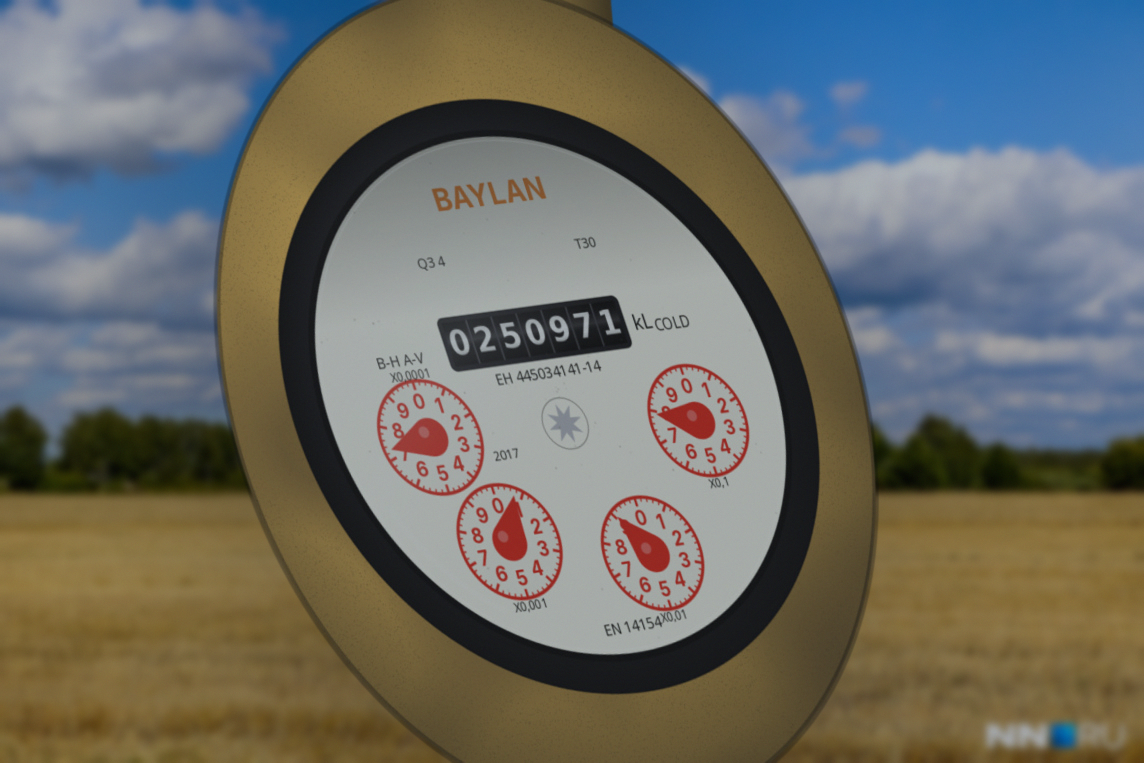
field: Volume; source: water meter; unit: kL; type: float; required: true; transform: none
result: 250971.7907 kL
